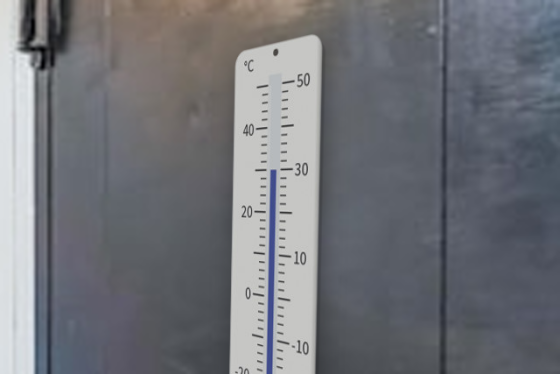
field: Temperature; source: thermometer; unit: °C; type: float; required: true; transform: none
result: 30 °C
